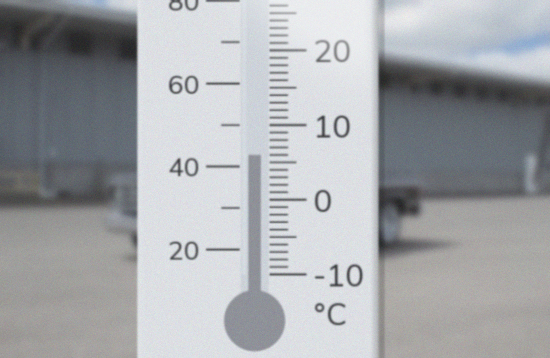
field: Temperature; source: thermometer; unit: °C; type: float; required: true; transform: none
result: 6 °C
